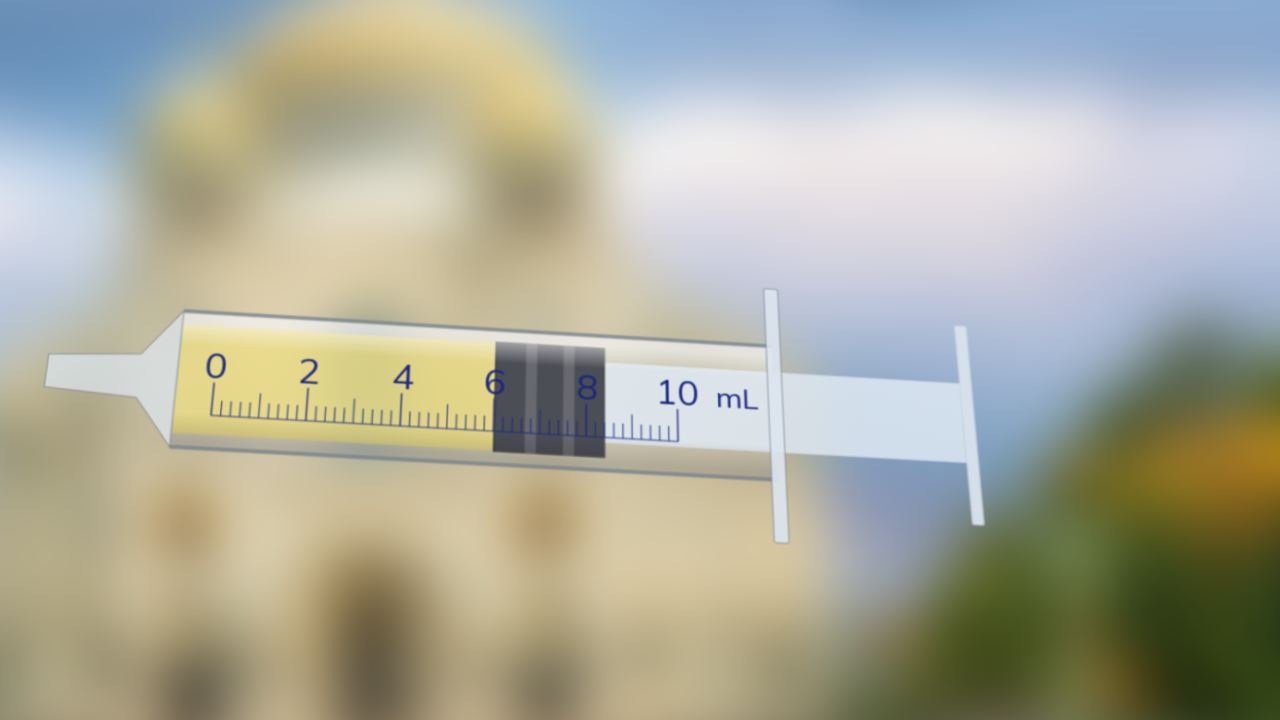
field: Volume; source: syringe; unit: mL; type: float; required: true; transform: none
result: 6 mL
